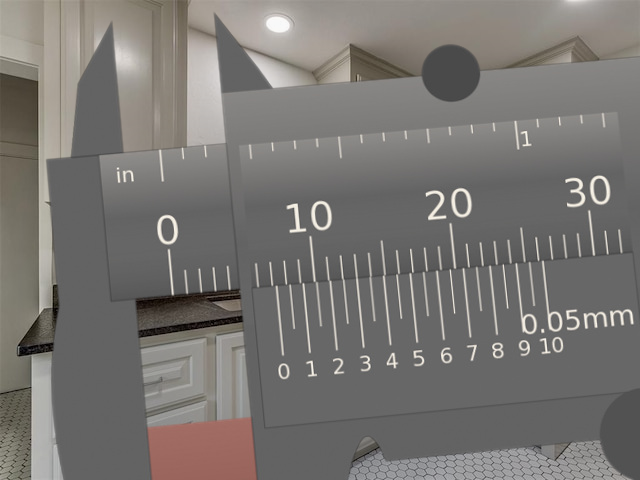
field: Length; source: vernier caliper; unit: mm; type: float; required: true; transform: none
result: 7.3 mm
